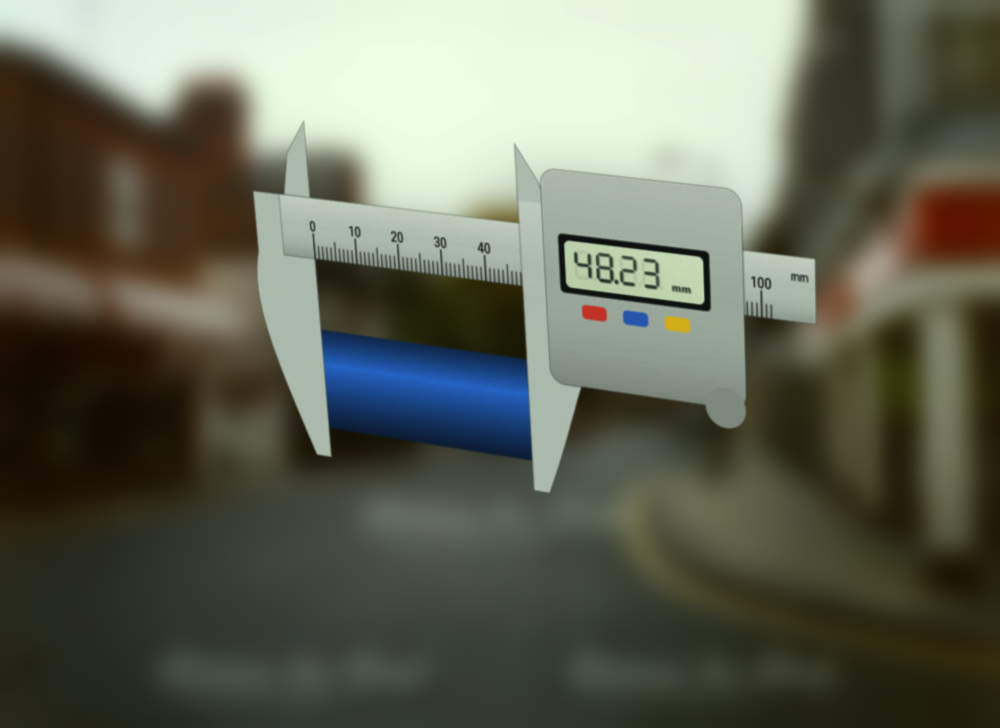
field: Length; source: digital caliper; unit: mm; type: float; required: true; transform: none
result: 48.23 mm
